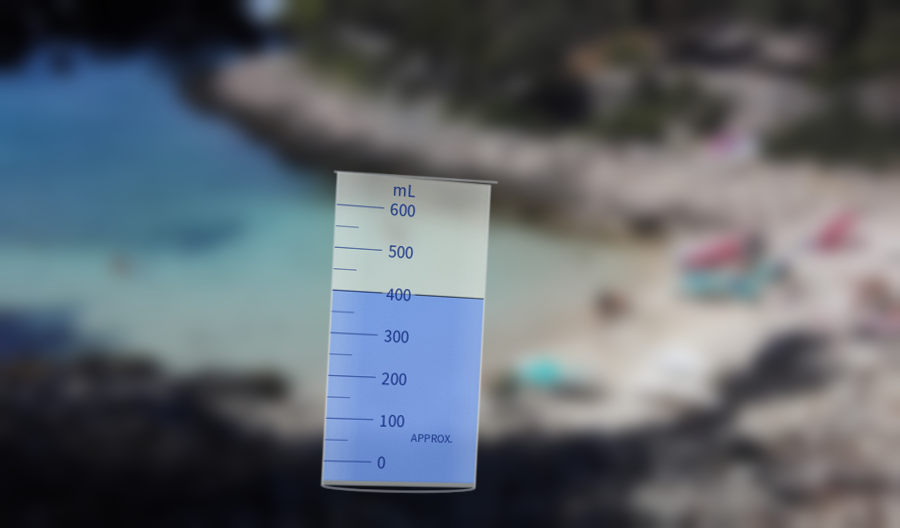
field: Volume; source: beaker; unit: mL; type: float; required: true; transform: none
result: 400 mL
